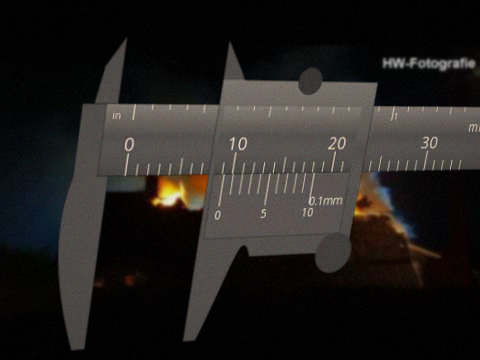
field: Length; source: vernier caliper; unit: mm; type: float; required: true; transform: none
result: 9.2 mm
